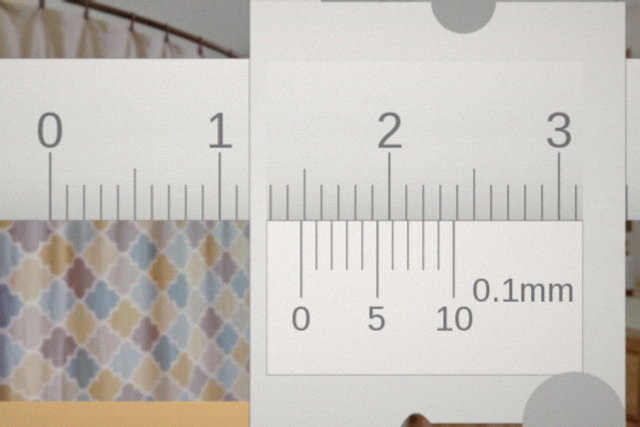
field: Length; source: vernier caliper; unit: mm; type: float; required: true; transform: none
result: 14.8 mm
